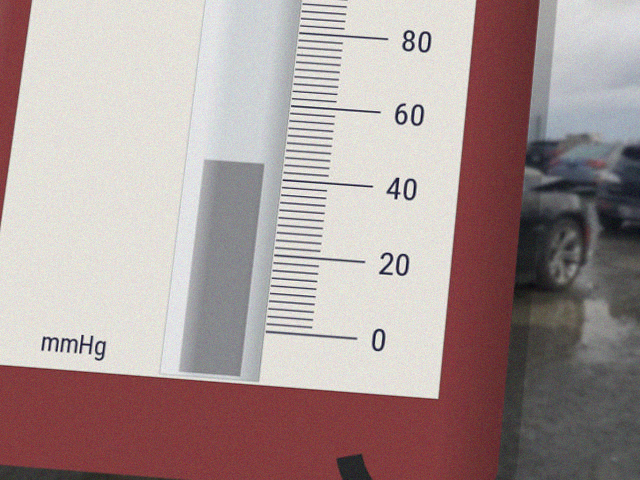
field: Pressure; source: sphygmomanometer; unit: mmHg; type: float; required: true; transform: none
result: 44 mmHg
